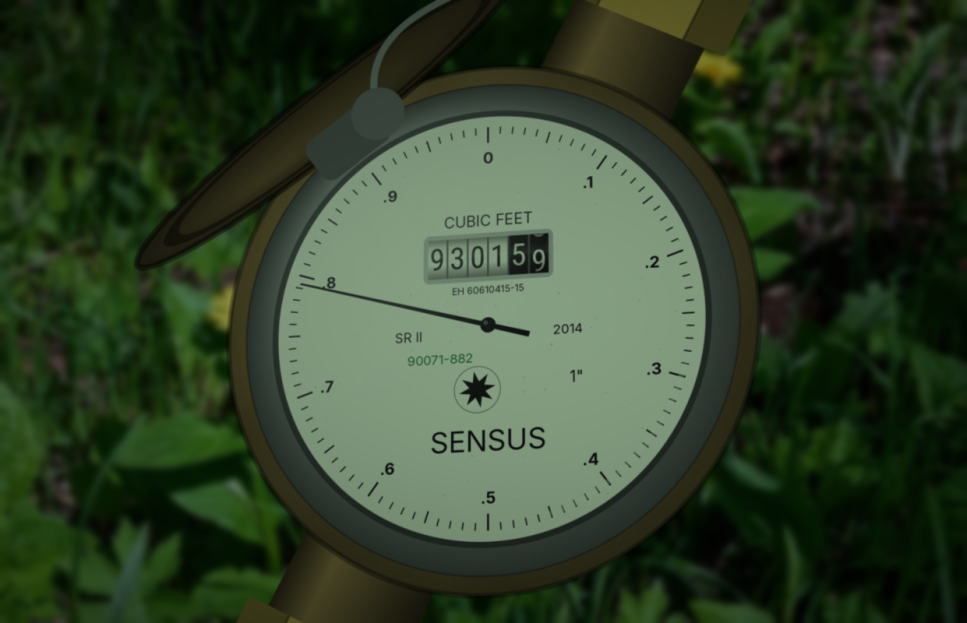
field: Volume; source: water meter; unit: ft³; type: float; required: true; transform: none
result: 930158.79 ft³
